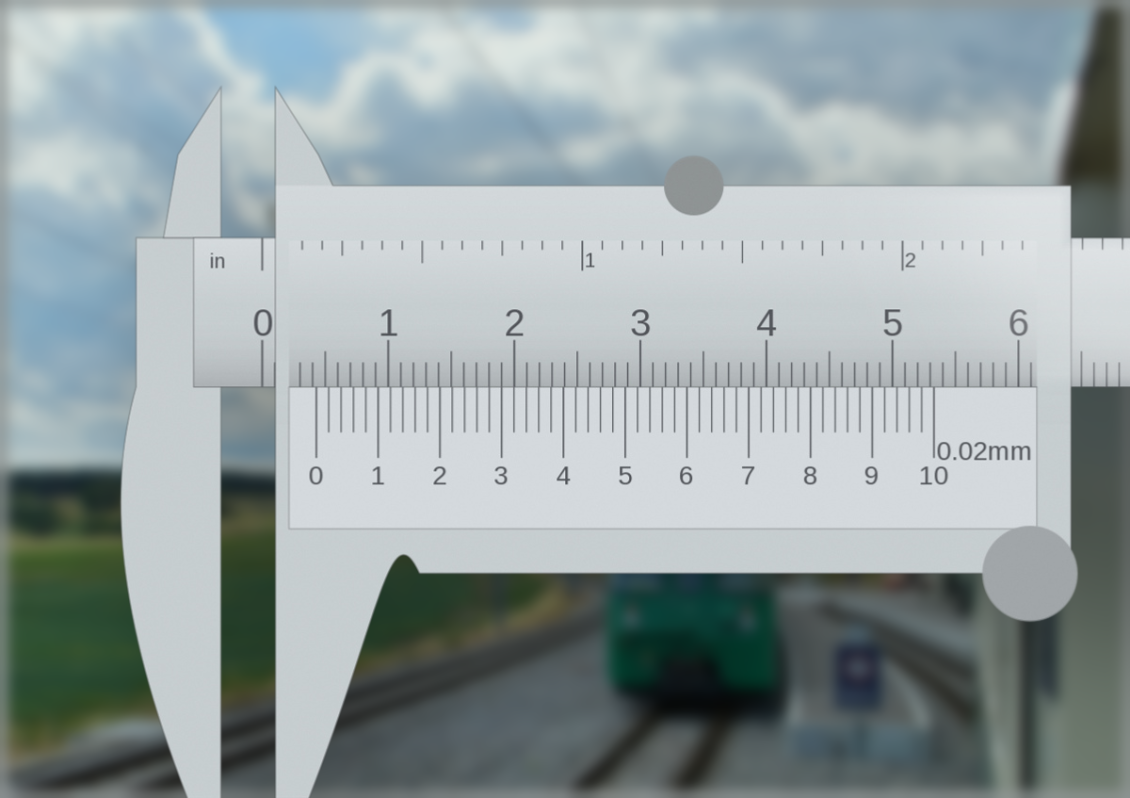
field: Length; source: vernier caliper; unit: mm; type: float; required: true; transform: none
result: 4.3 mm
